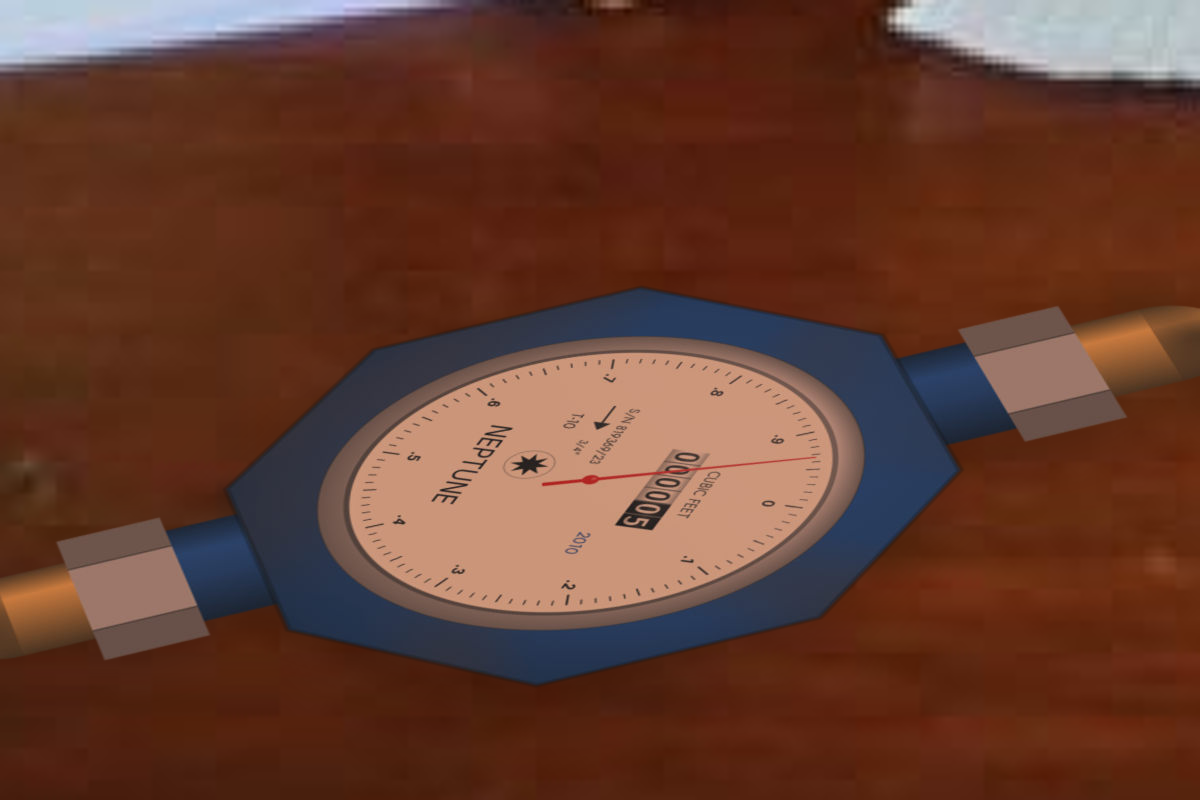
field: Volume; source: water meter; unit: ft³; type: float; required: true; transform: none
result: 4.93 ft³
